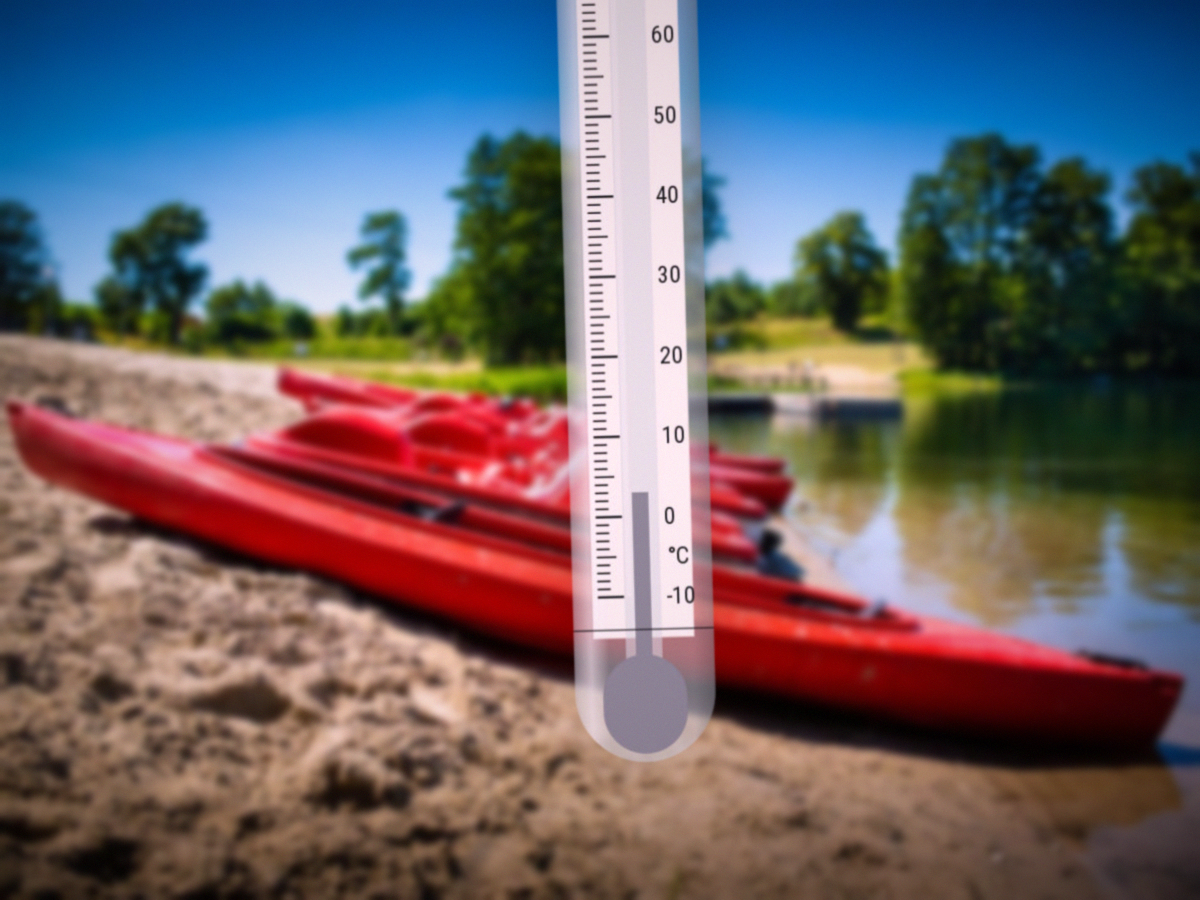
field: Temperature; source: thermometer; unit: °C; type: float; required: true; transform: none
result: 3 °C
